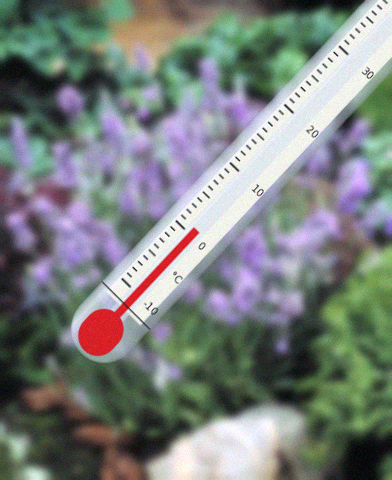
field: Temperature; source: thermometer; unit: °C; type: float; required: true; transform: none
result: 1 °C
